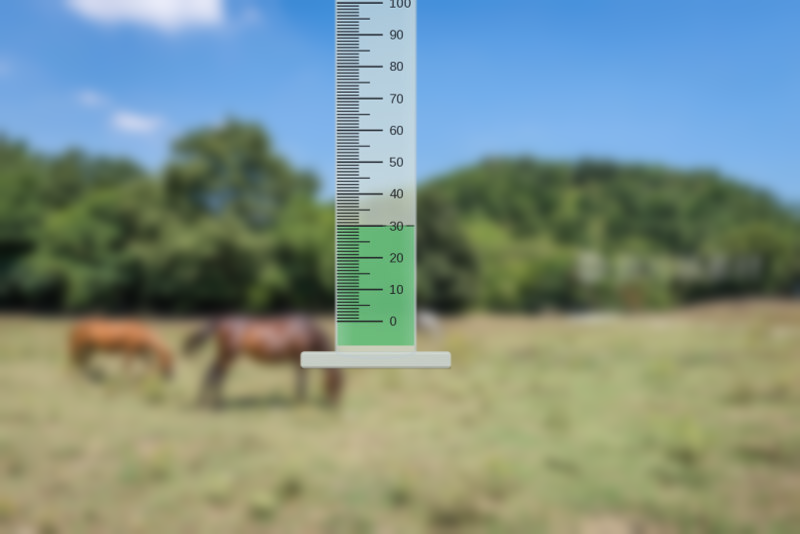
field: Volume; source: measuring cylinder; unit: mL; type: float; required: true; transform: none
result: 30 mL
